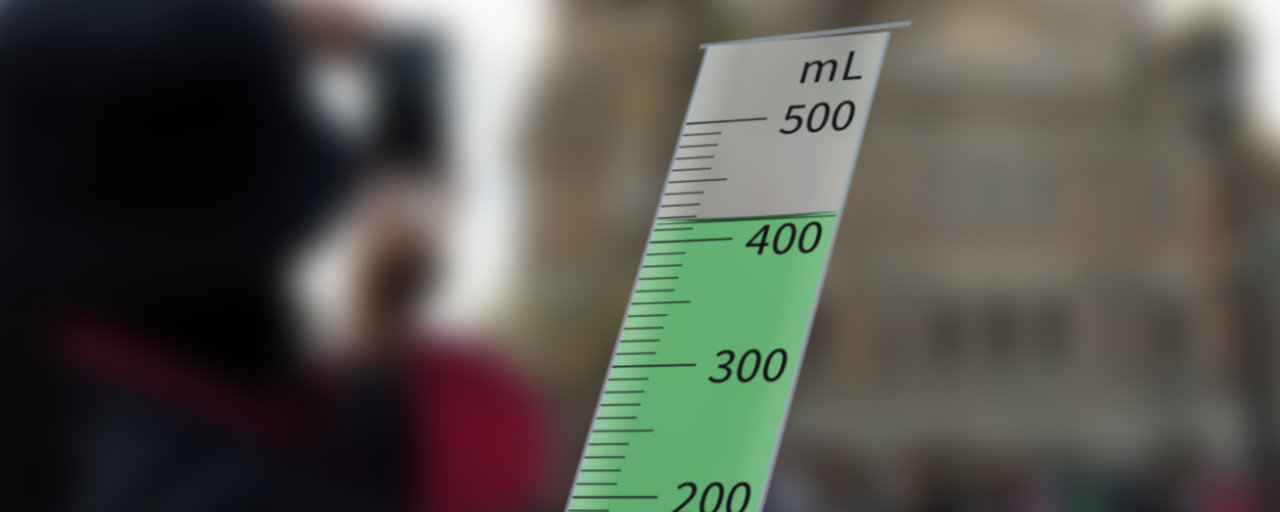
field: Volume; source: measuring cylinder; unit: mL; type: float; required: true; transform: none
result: 415 mL
